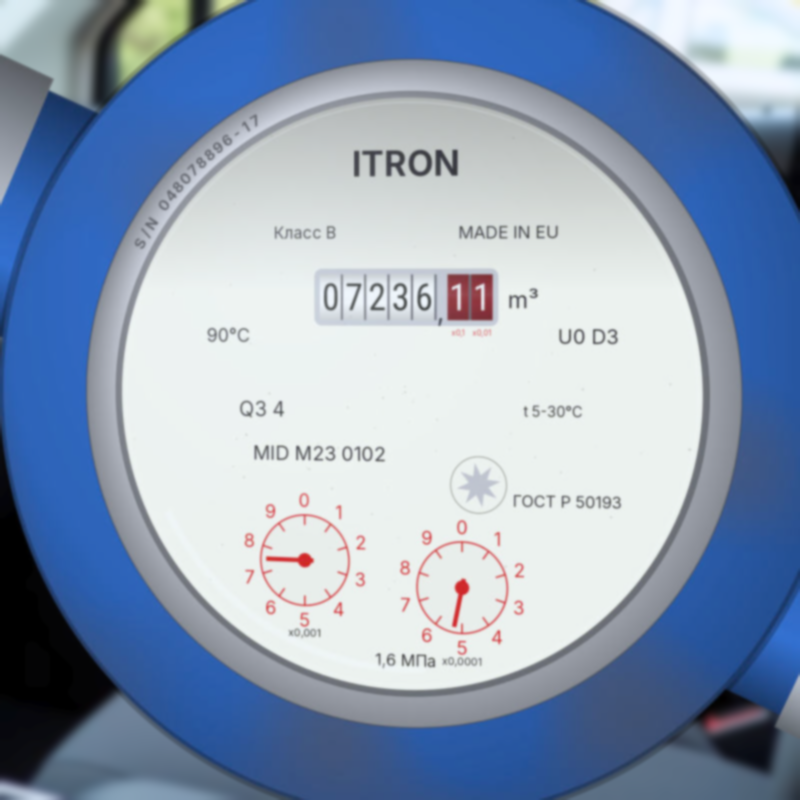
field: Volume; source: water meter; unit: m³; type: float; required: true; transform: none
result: 7236.1175 m³
